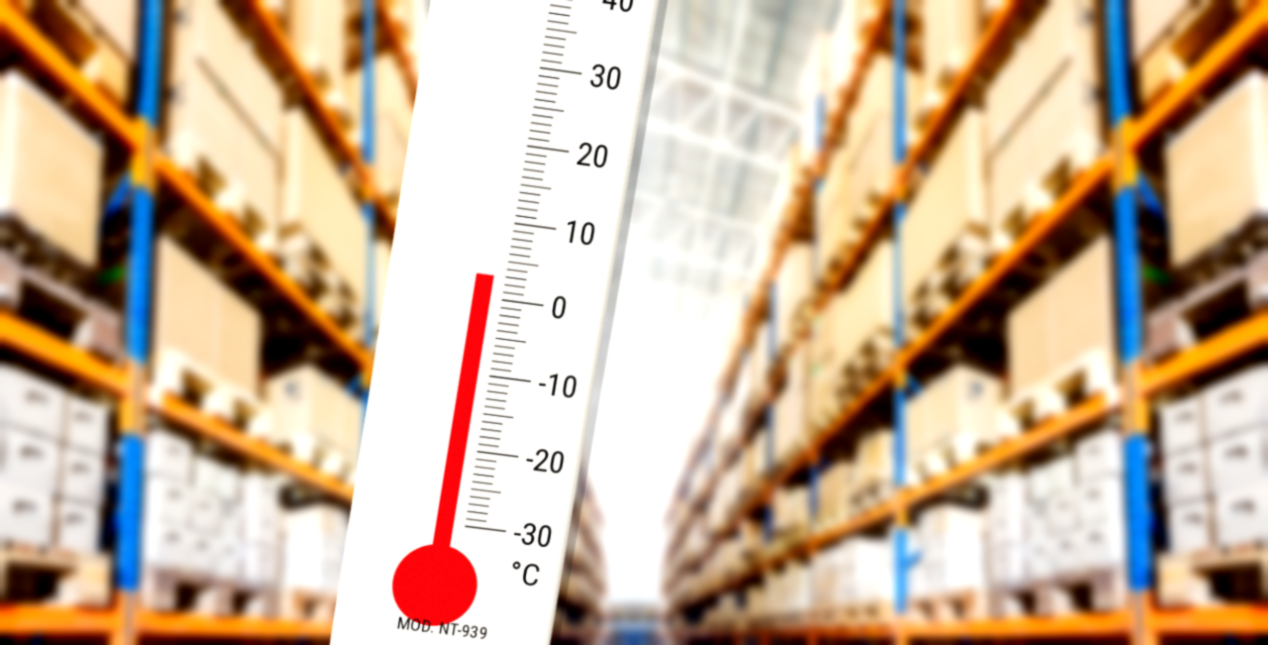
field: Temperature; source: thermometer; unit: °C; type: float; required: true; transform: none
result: 3 °C
